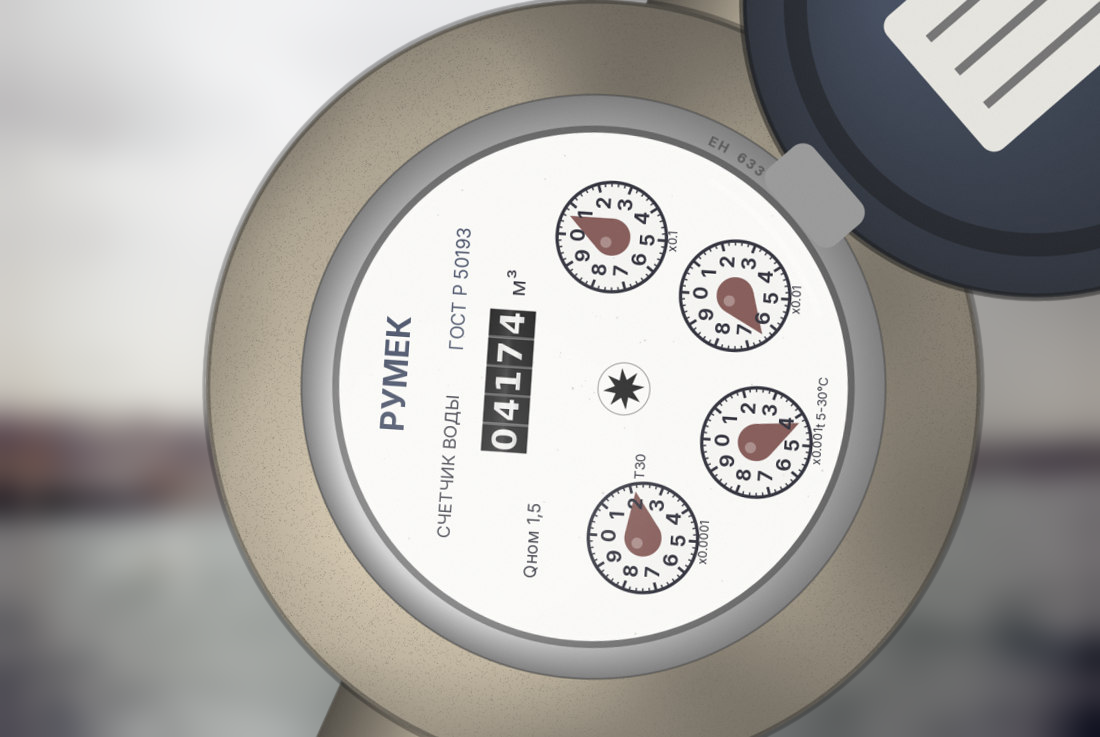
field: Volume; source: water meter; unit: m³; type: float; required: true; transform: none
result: 4174.0642 m³
